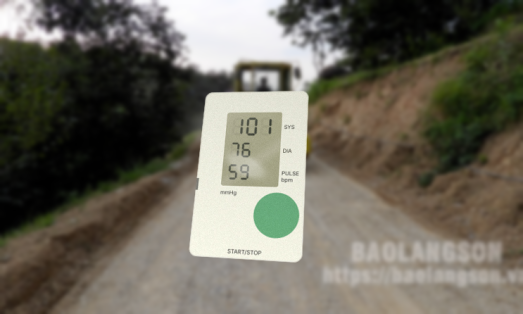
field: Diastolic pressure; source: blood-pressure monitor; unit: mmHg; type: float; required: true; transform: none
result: 76 mmHg
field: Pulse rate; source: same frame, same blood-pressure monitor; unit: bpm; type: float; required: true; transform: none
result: 59 bpm
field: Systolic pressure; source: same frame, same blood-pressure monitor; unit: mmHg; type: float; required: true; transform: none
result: 101 mmHg
